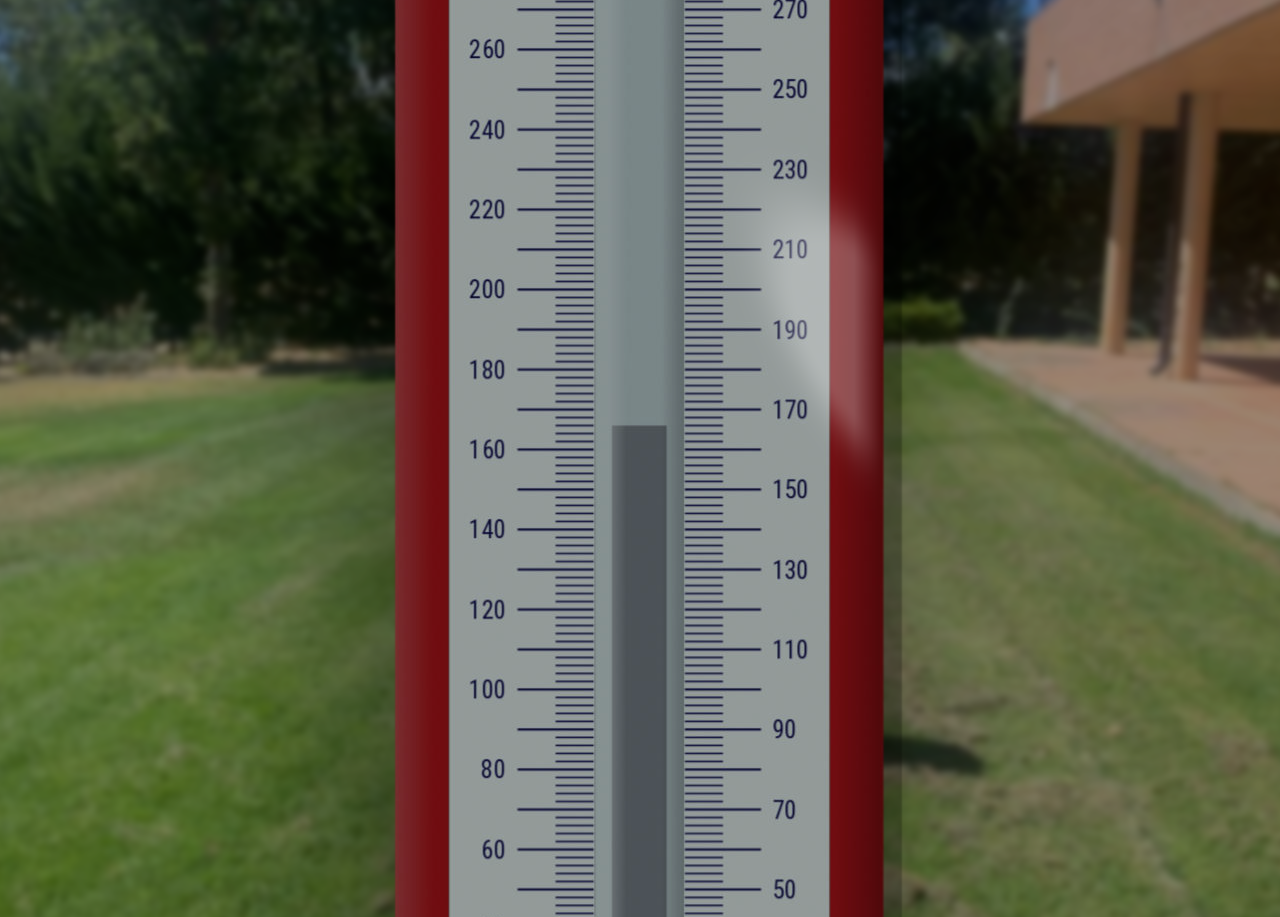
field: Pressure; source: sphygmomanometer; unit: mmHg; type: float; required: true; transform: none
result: 166 mmHg
